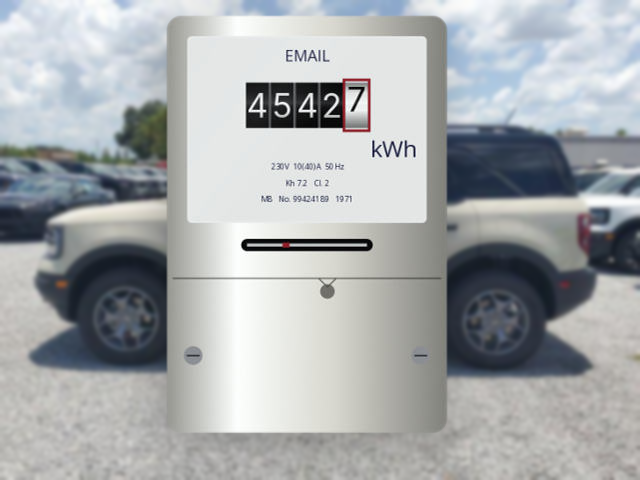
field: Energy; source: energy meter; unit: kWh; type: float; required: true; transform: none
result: 4542.7 kWh
